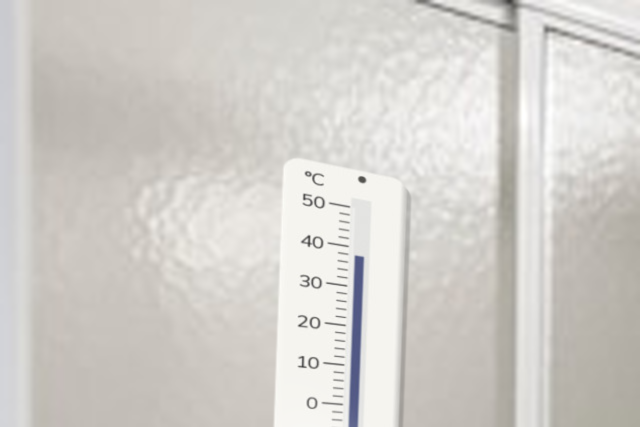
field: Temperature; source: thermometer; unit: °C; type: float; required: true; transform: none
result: 38 °C
